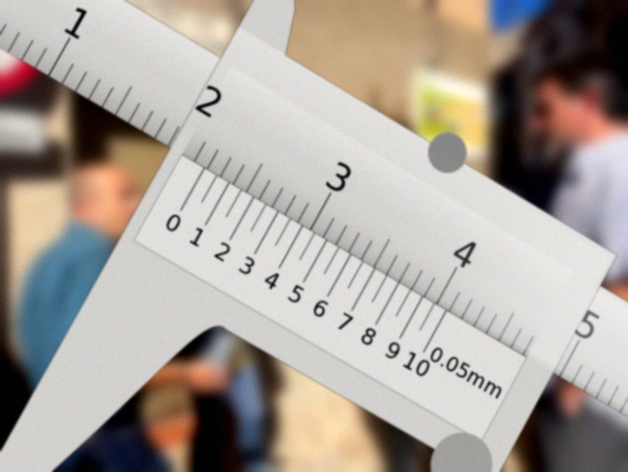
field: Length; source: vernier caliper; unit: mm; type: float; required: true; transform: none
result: 21.8 mm
